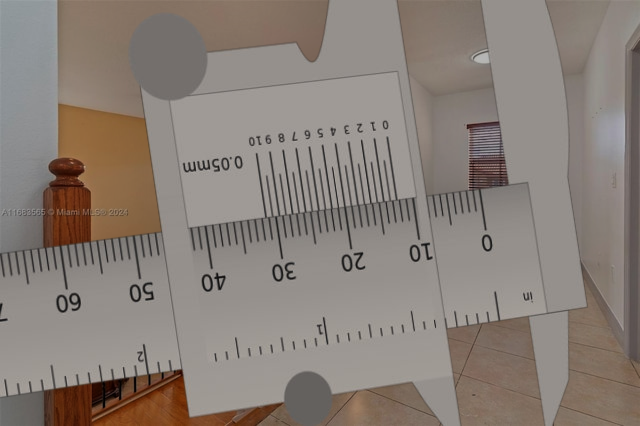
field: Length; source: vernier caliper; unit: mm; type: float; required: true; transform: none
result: 12.4 mm
